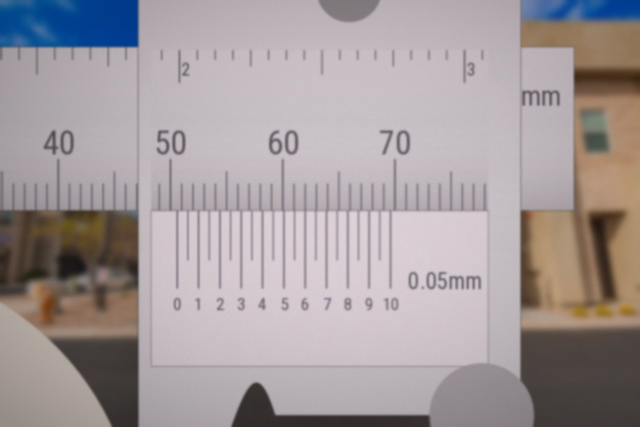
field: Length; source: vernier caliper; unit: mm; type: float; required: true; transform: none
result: 50.6 mm
